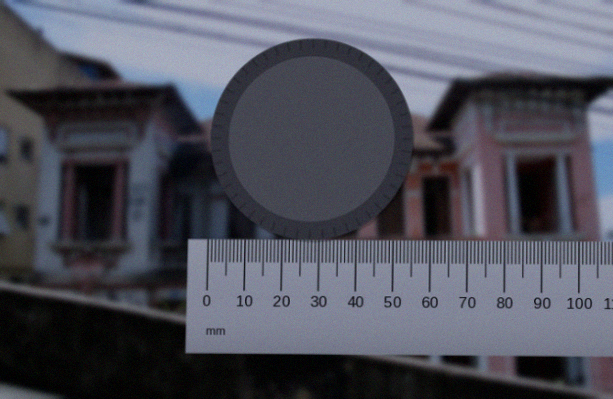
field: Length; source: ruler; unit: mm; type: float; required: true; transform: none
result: 55 mm
